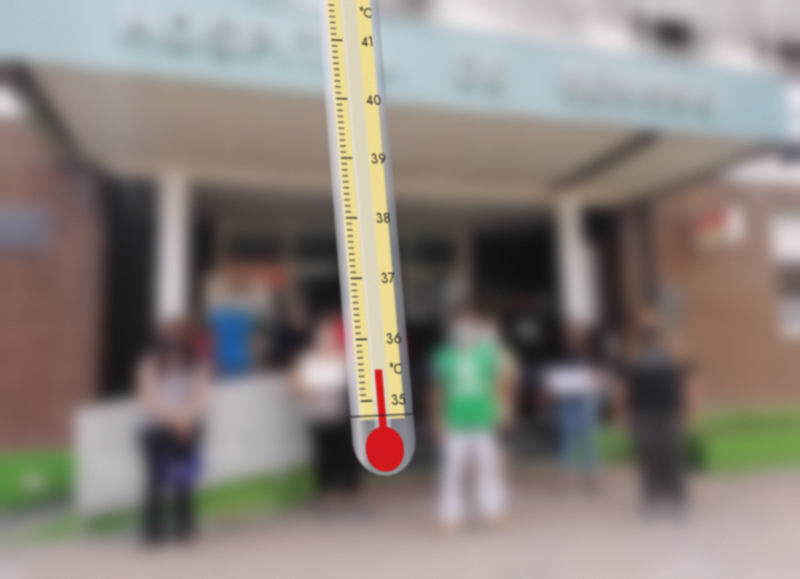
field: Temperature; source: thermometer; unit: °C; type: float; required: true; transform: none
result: 35.5 °C
